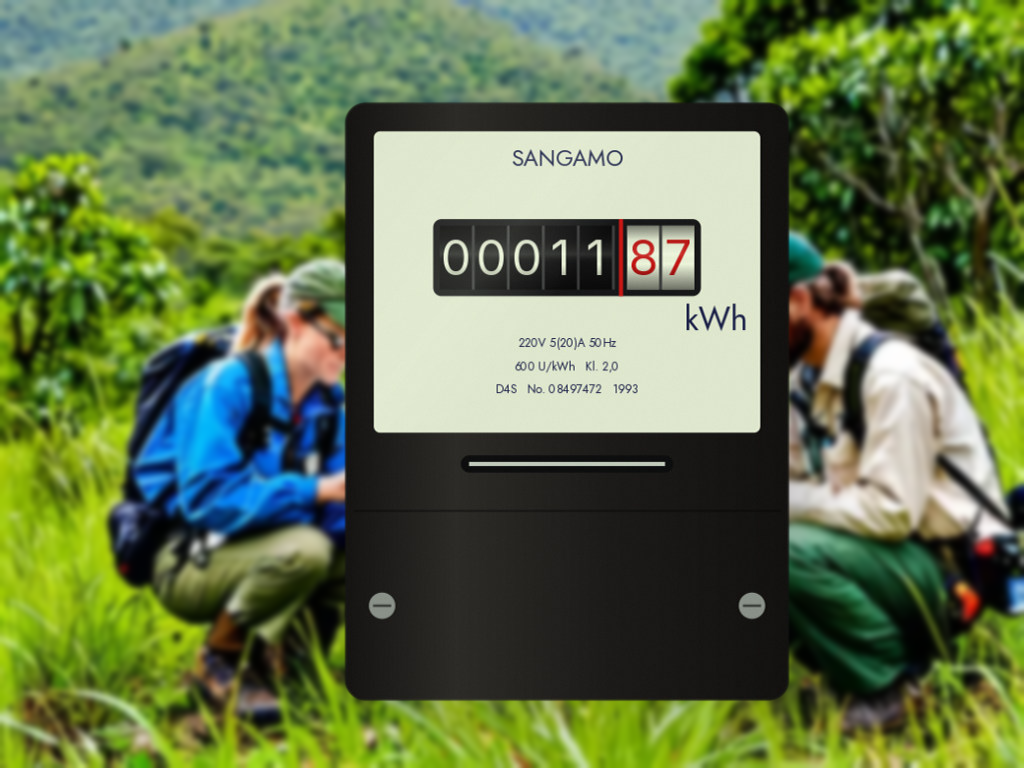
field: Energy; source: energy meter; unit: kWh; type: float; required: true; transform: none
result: 11.87 kWh
